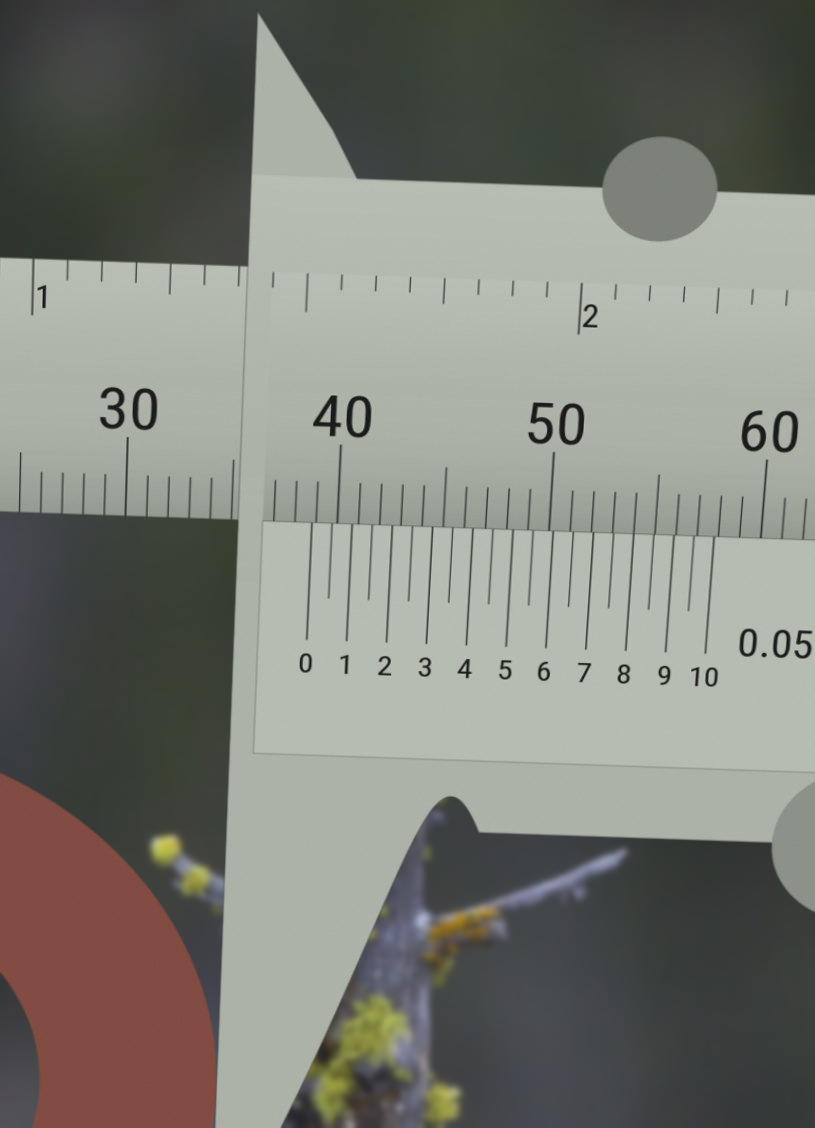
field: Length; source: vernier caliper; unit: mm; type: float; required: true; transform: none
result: 38.8 mm
